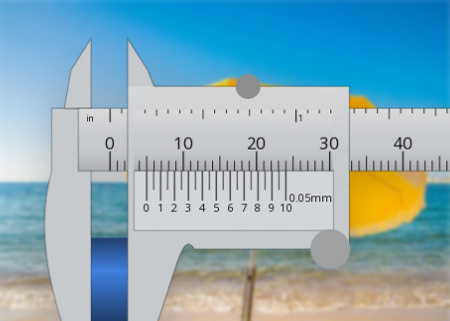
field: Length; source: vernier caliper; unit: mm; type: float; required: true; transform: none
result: 5.0 mm
